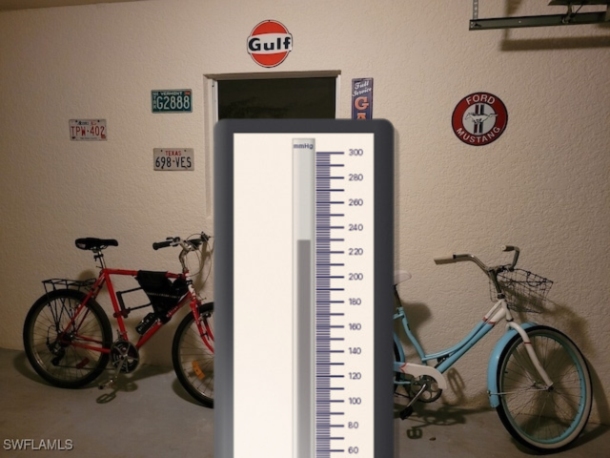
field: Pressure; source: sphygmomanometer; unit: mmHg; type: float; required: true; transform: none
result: 230 mmHg
